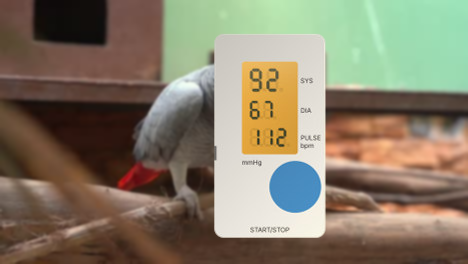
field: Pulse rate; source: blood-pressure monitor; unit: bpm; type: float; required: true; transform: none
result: 112 bpm
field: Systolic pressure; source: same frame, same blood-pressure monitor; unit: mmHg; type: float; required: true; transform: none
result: 92 mmHg
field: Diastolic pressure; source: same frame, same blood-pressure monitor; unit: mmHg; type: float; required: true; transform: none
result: 67 mmHg
